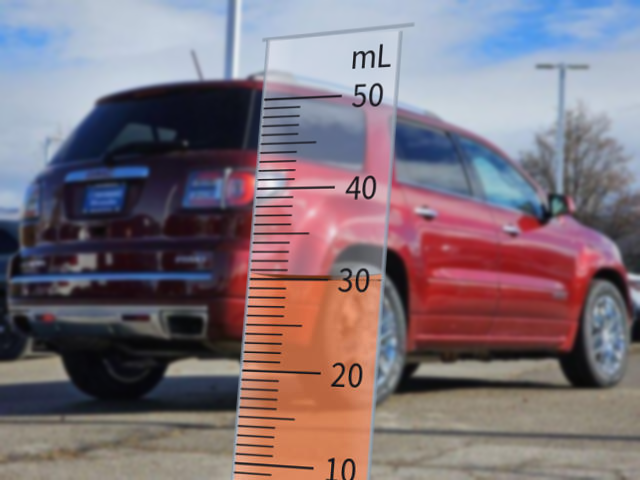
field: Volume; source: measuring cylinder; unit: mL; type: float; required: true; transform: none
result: 30 mL
